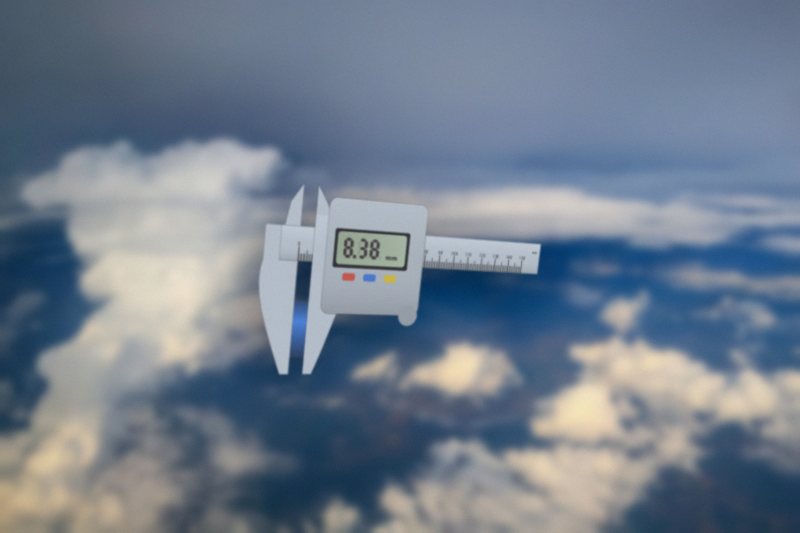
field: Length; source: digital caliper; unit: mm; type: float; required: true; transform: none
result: 8.38 mm
